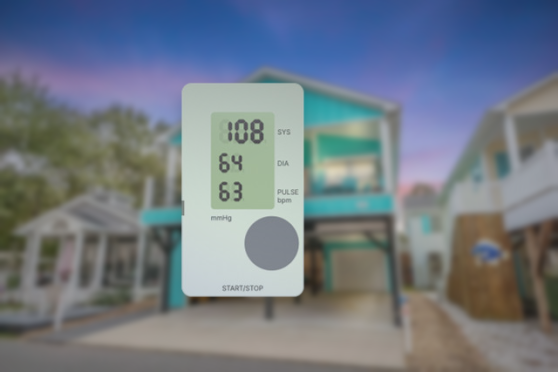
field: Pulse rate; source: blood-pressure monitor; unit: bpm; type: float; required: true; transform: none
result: 63 bpm
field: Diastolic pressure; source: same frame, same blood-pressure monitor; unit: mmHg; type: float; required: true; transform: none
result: 64 mmHg
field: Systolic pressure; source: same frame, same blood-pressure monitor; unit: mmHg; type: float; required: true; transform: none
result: 108 mmHg
